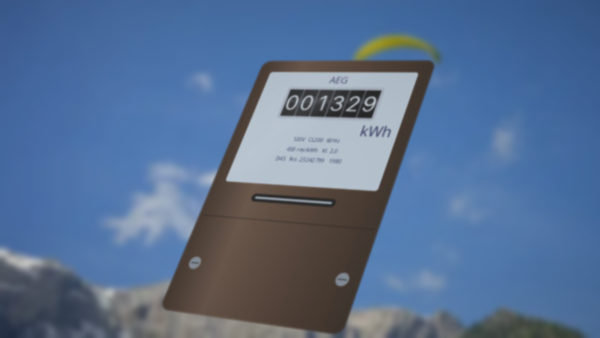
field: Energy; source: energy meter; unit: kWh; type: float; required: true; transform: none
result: 1329 kWh
